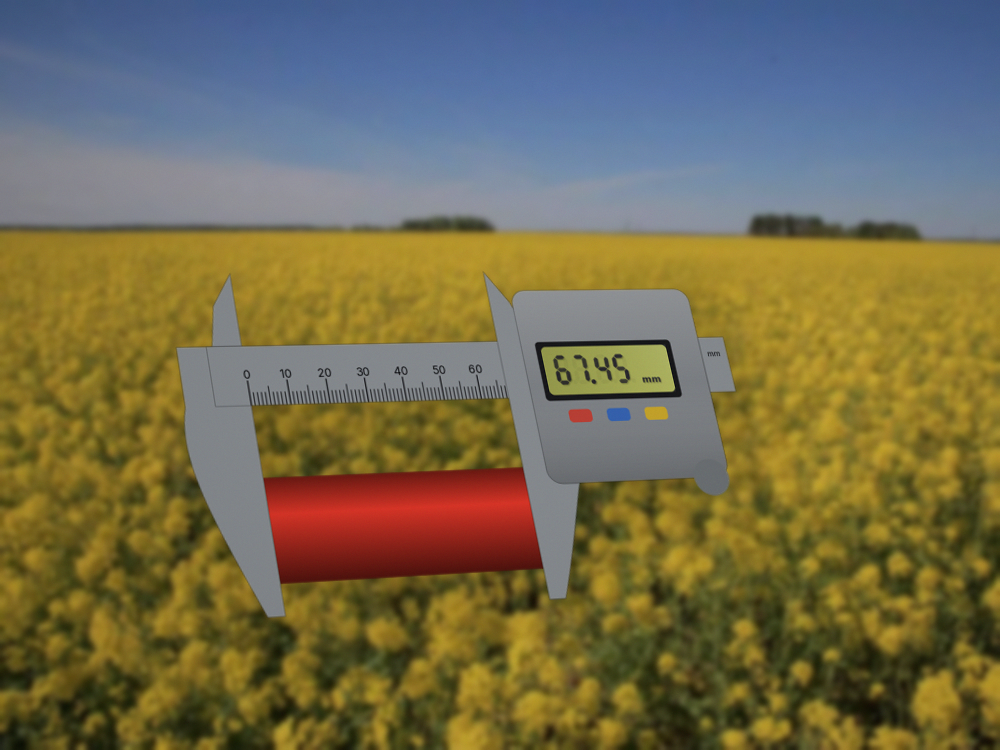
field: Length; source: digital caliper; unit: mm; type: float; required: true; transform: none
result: 67.45 mm
